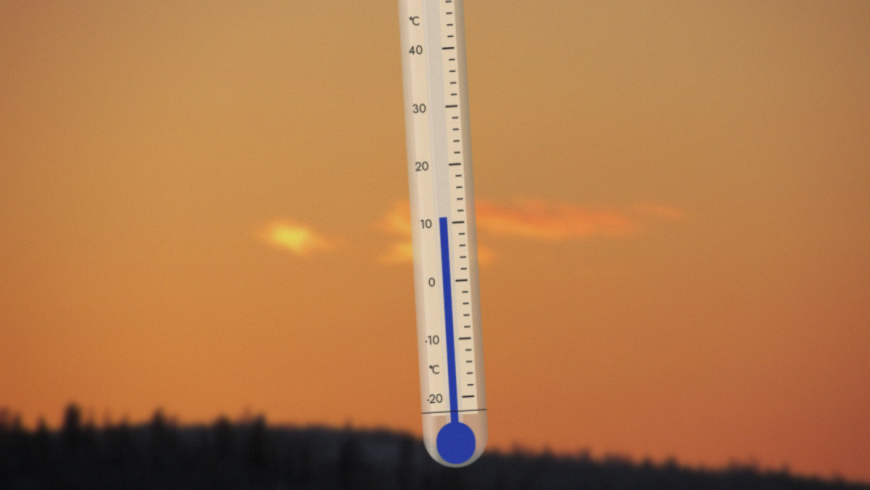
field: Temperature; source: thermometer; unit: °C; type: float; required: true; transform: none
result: 11 °C
